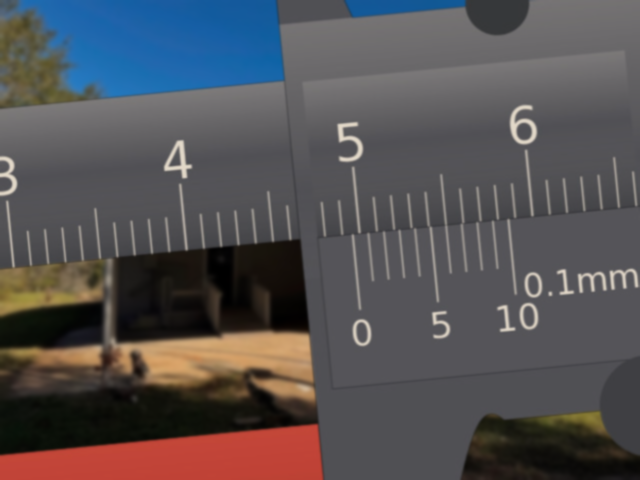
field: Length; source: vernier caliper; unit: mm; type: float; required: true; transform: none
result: 49.6 mm
